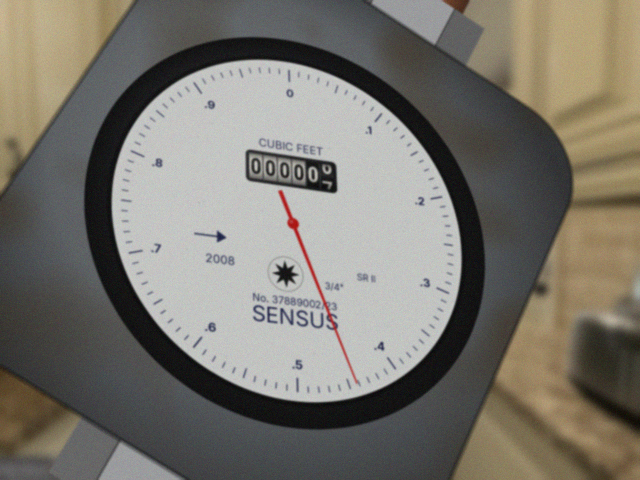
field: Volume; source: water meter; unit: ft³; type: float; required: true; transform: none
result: 6.44 ft³
